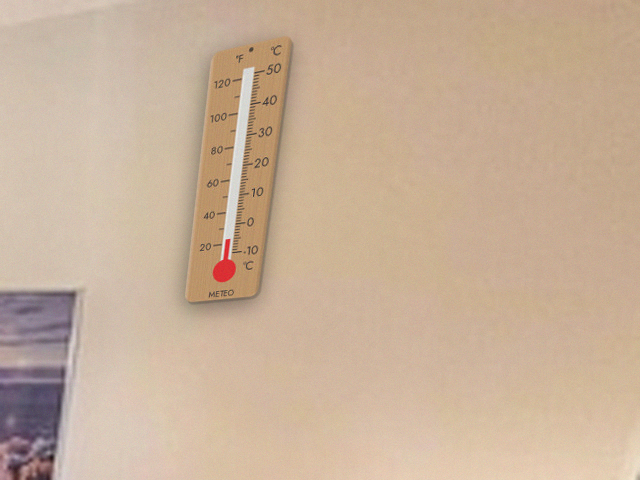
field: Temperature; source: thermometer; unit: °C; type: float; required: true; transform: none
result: -5 °C
